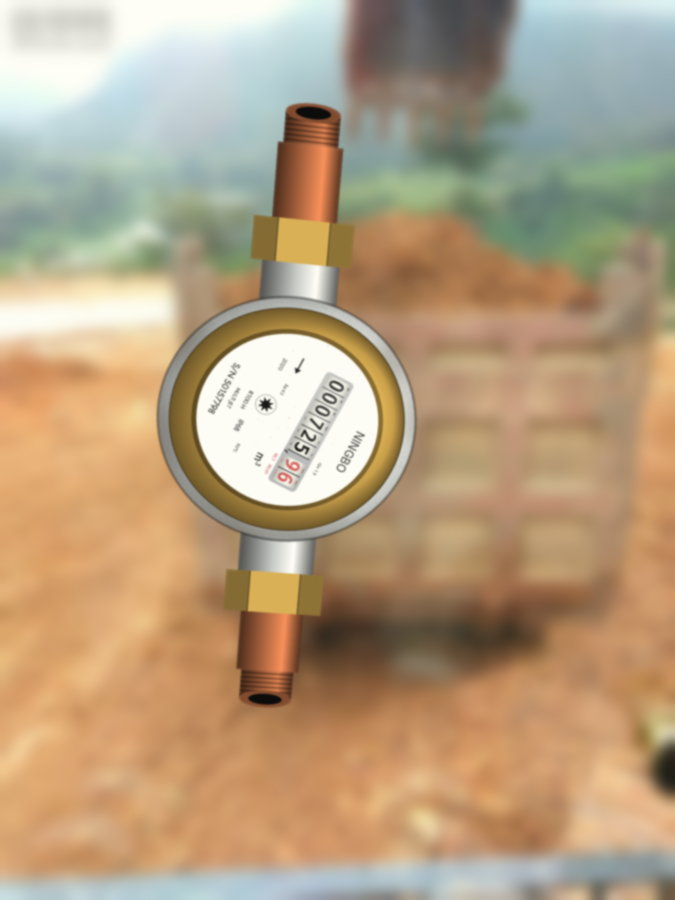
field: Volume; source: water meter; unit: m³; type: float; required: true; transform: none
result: 725.96 m³
